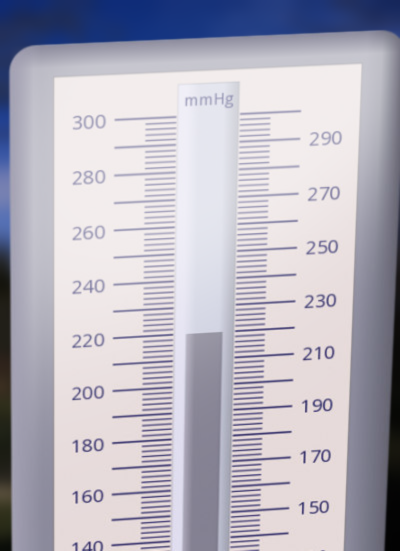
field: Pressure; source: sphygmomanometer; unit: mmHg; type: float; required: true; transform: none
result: 220 mmHg
